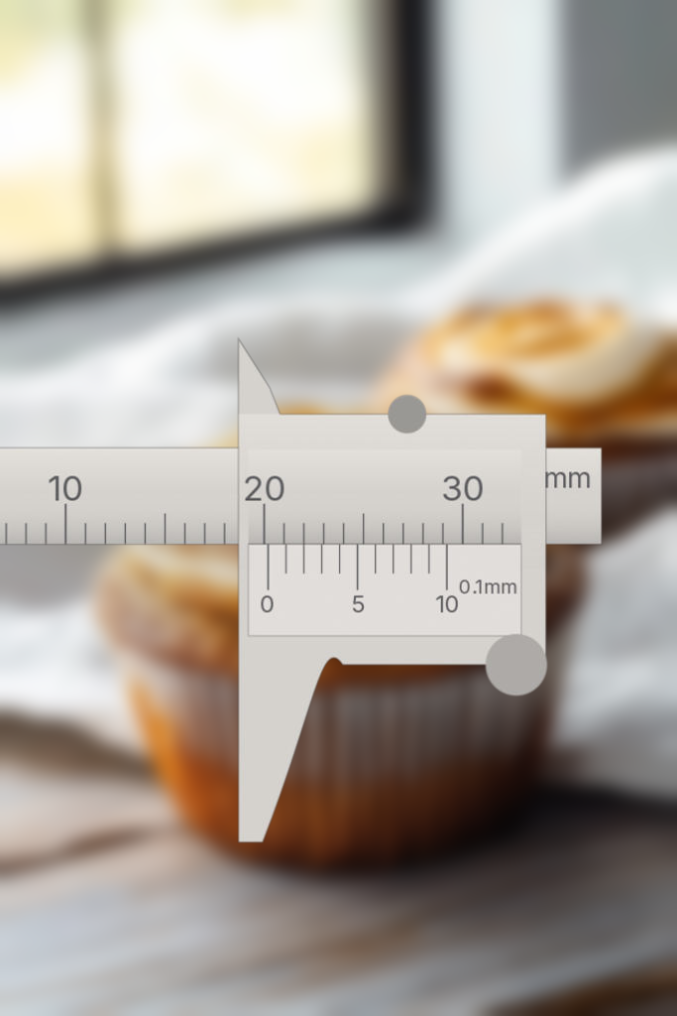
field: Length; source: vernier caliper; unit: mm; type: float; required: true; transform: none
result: 20.2 mm
